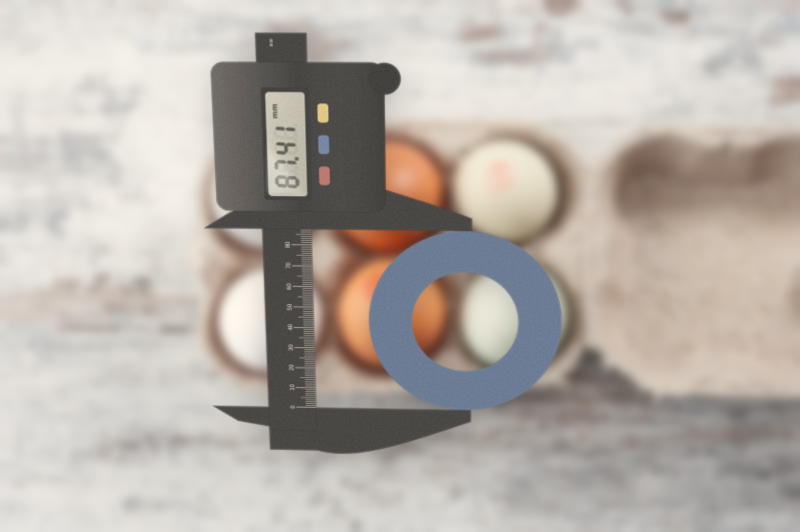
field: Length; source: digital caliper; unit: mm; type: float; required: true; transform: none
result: 87.41 mm
